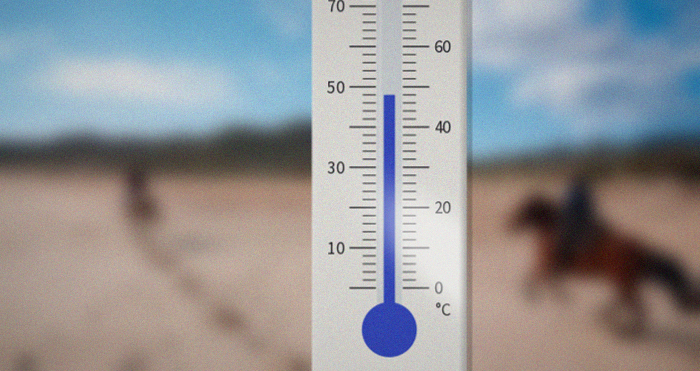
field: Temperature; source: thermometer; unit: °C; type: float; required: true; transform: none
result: 48 °C
